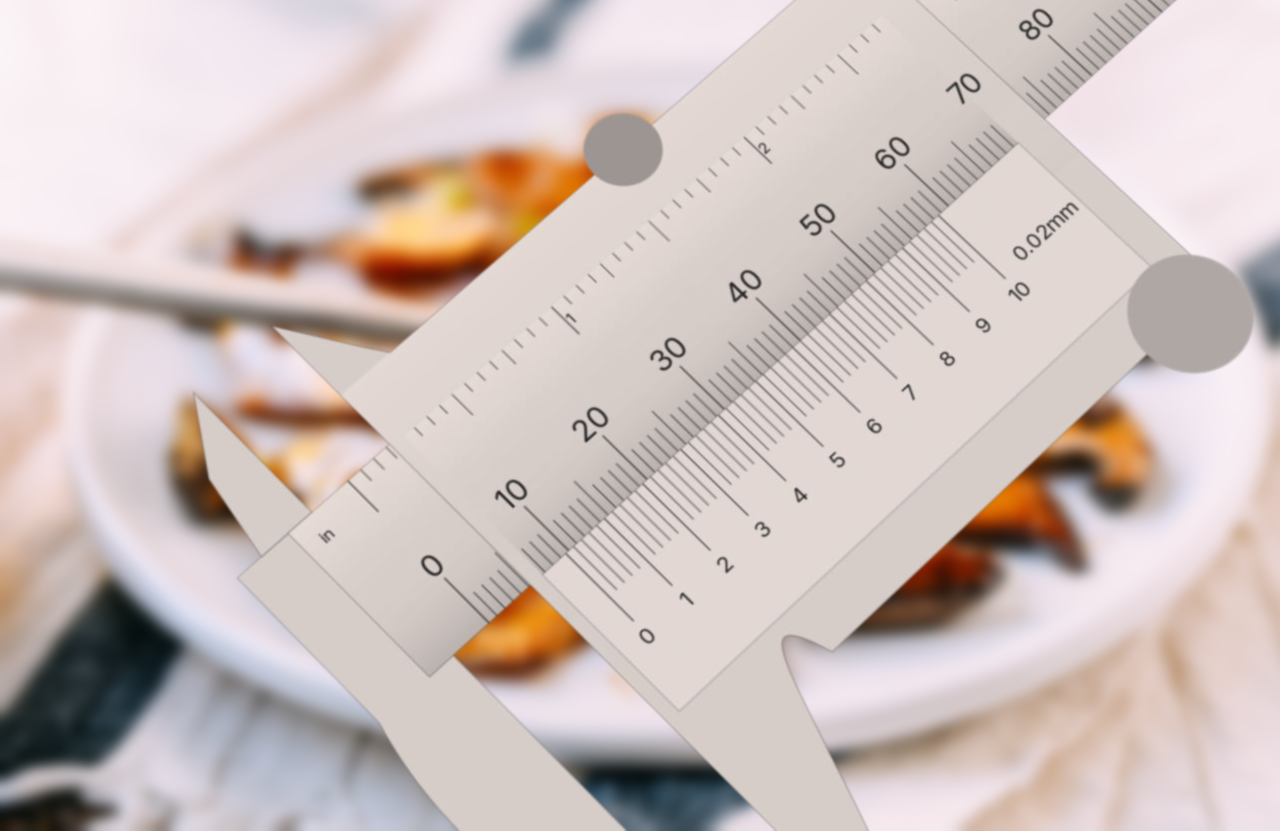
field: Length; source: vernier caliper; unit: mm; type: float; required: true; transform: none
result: 9.6 mm
